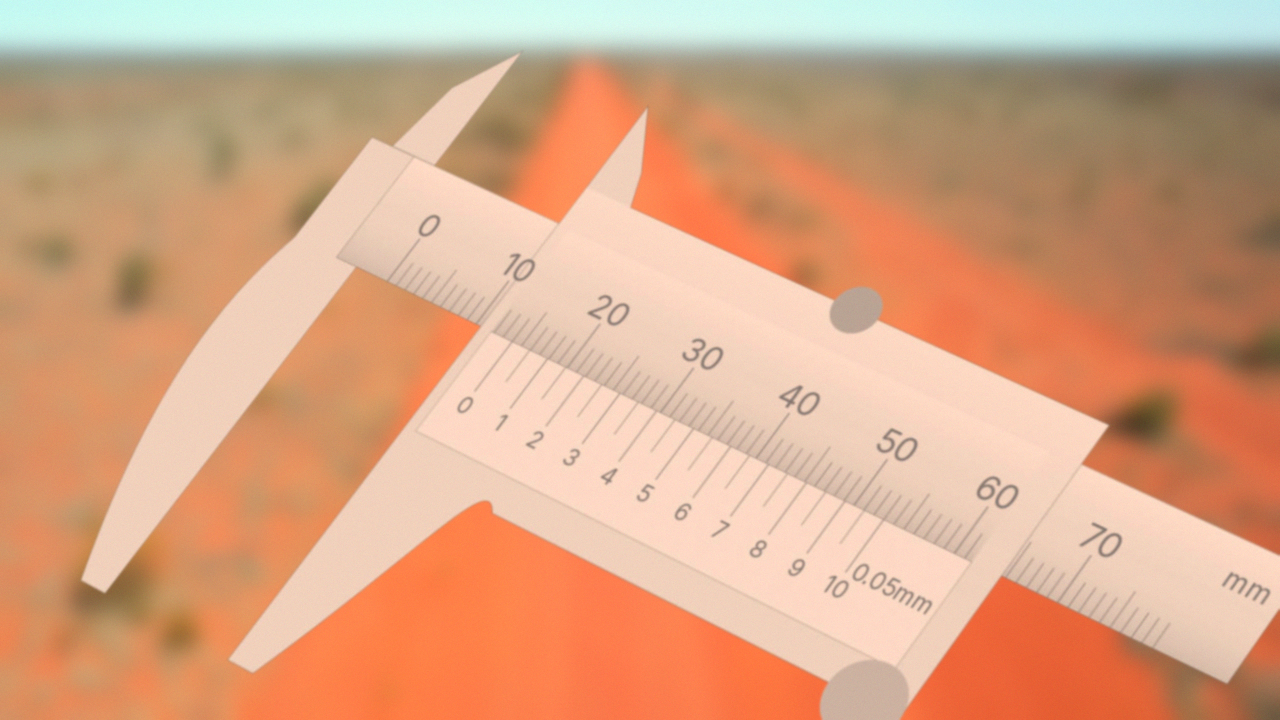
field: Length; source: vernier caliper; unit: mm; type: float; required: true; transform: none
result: 14.0 mm
